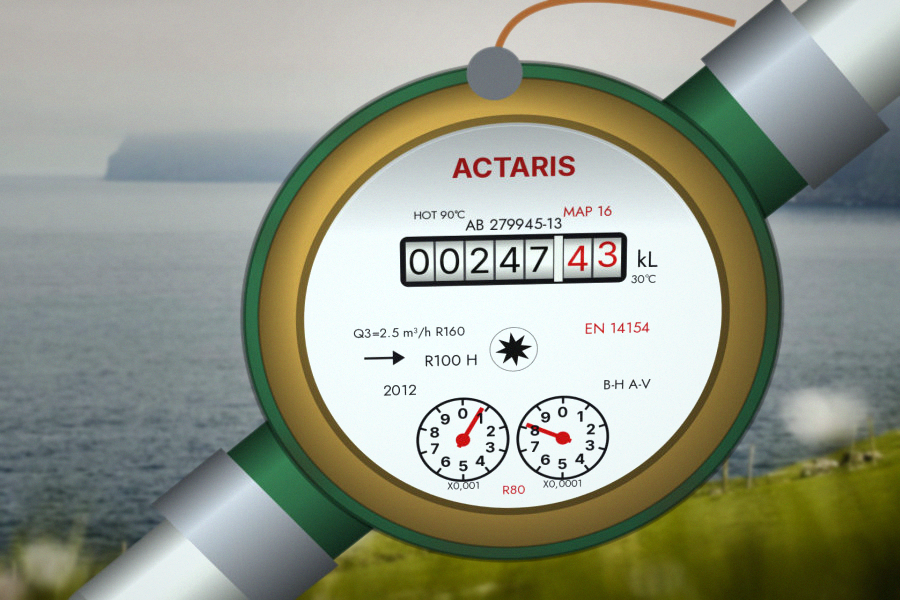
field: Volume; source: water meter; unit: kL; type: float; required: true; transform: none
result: 247.4308 kL
